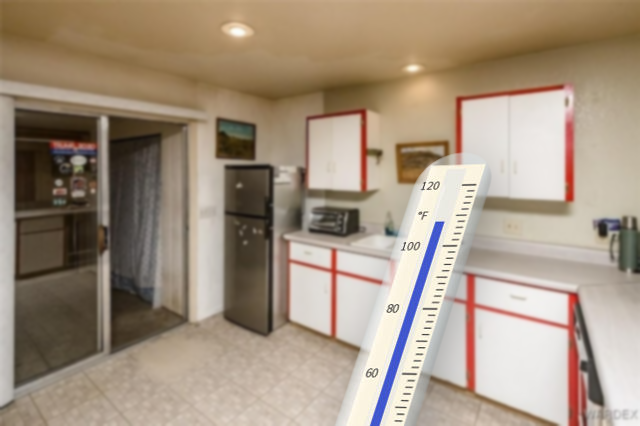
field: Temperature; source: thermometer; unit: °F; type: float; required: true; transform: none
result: 108 °F
